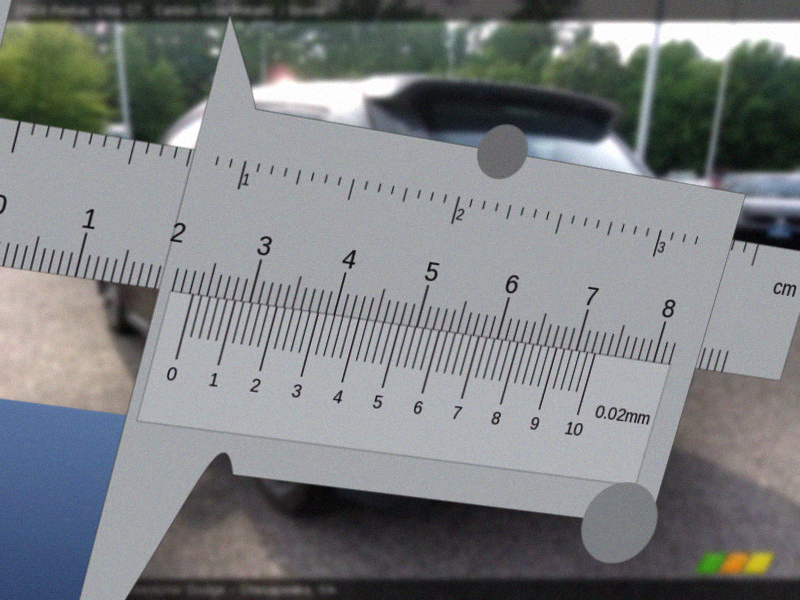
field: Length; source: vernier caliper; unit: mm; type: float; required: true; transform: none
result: 23.4 mm
